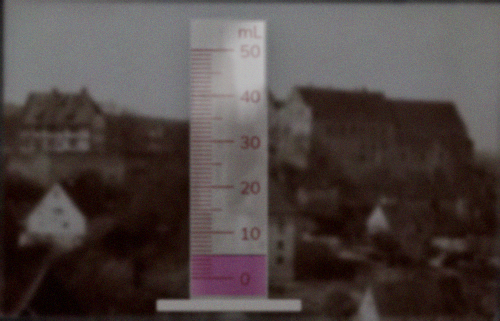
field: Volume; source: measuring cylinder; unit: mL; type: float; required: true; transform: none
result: 5 mL
